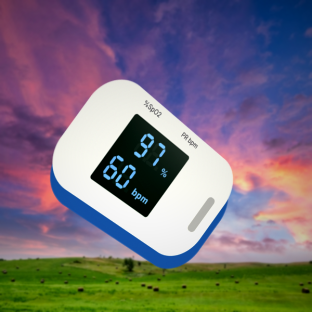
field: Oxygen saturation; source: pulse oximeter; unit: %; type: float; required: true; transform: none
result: 97 %
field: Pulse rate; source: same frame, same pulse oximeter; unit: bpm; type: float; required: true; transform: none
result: 60 bpm
